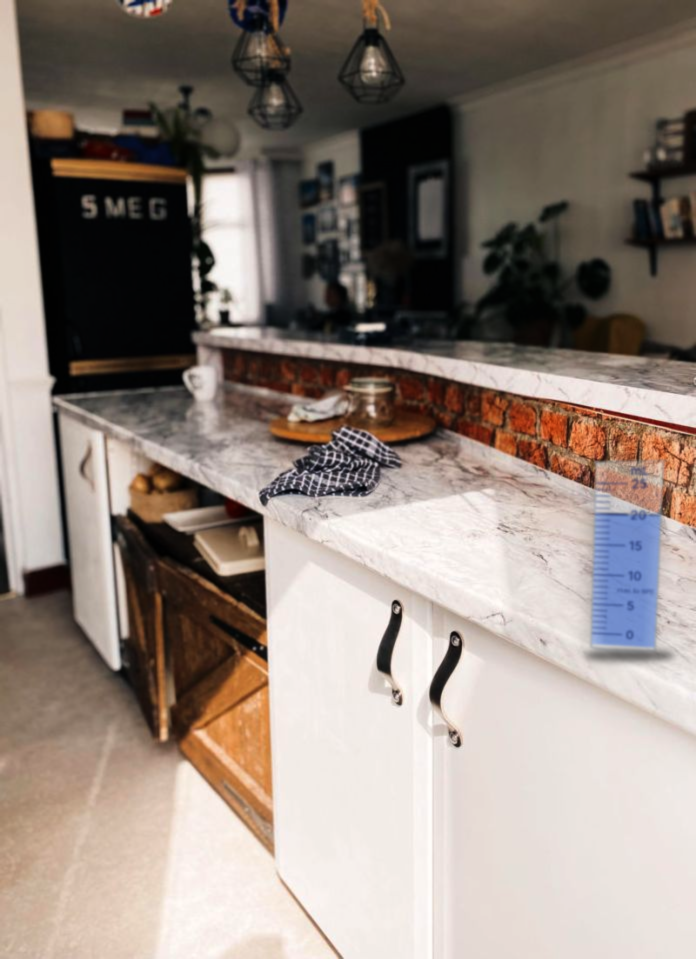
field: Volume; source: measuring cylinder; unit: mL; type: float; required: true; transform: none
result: 20 mL
